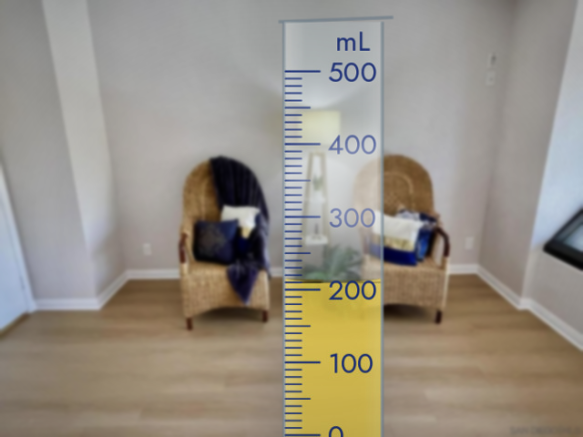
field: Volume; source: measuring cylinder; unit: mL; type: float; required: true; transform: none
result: 210 mL
